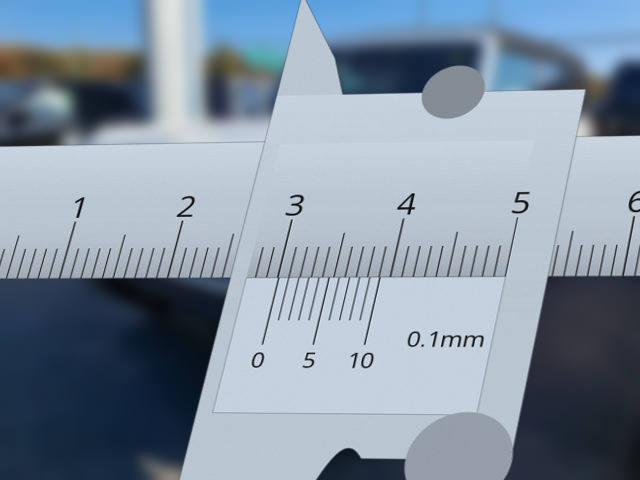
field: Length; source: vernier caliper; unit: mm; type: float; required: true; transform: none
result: 30.1 mm
